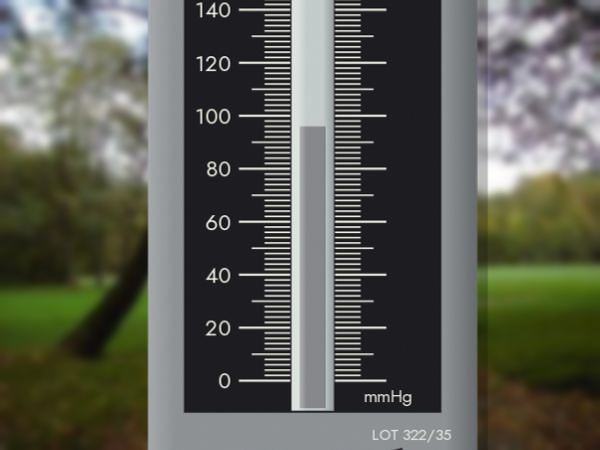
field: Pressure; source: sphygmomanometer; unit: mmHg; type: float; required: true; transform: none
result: 96 mmHg
